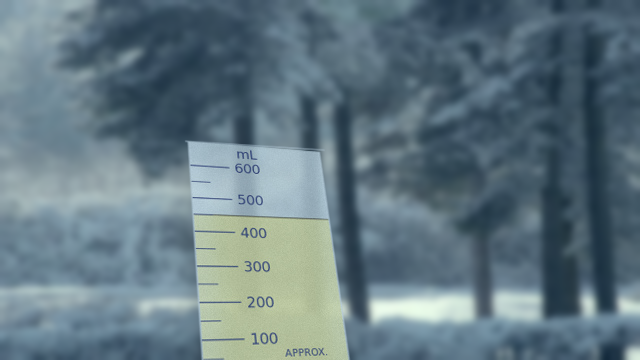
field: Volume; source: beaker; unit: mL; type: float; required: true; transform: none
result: 450 mL
